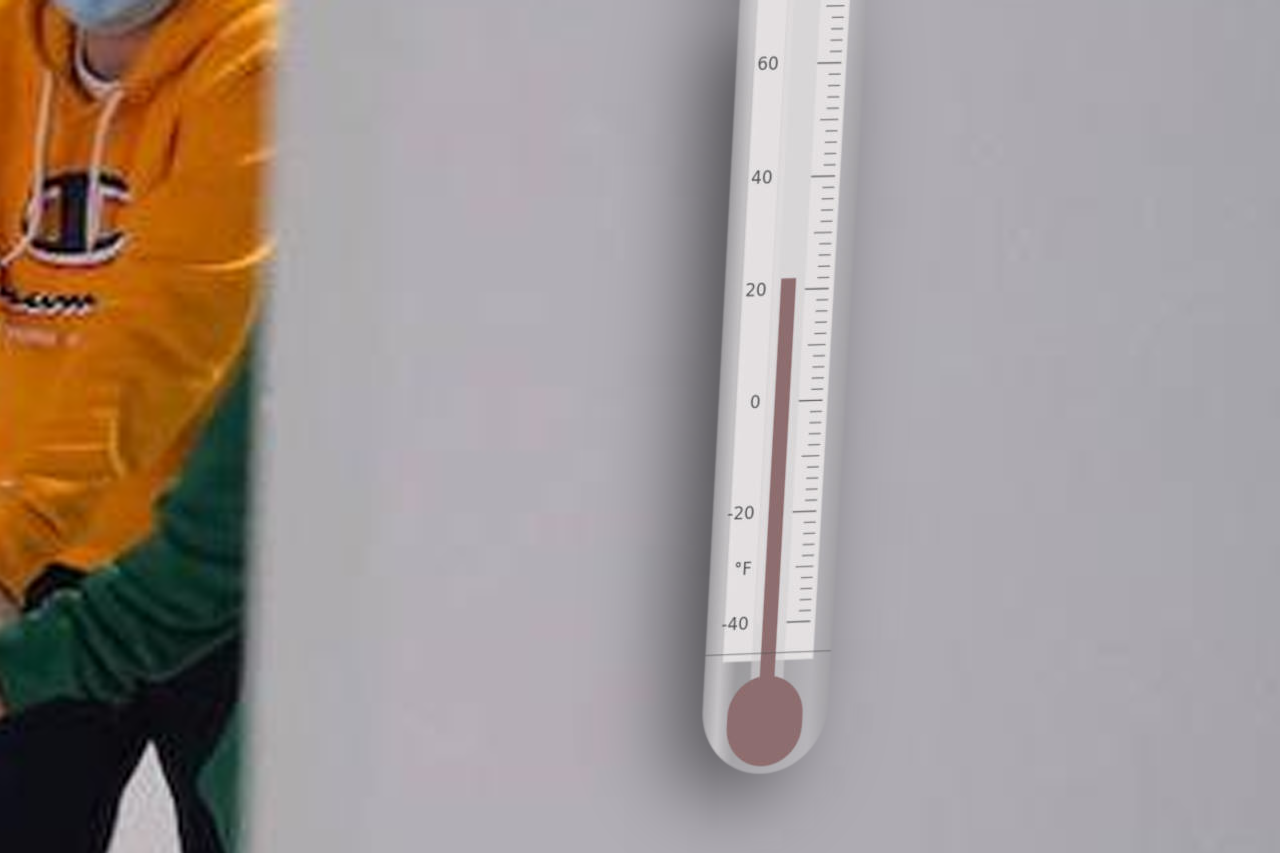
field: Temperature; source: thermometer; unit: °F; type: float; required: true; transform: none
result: 22 °F
